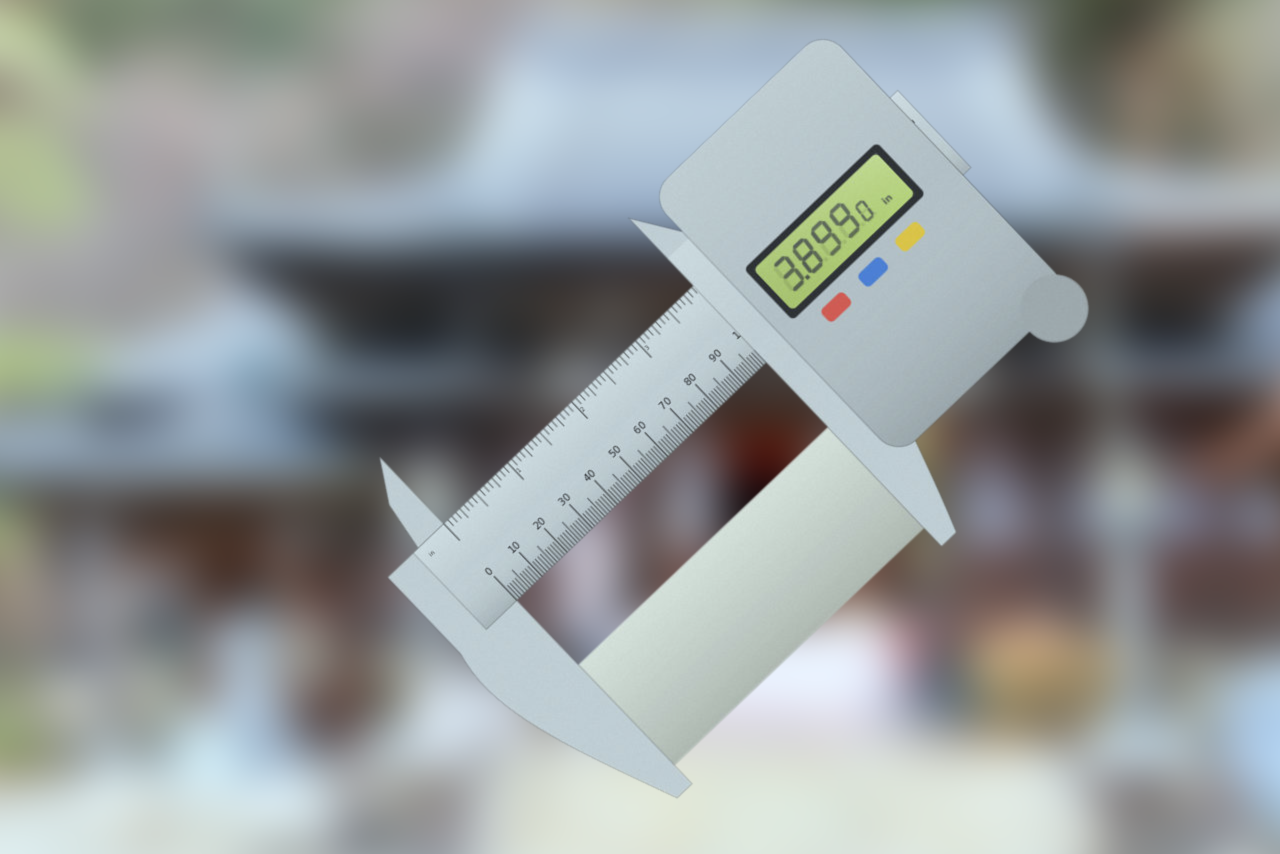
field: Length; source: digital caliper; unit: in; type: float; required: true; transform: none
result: 3.8990 in
